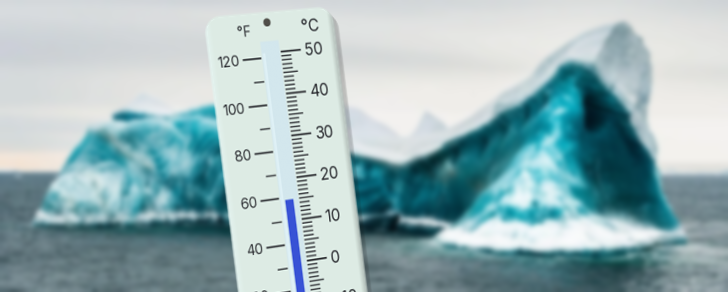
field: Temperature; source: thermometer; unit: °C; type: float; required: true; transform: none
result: 15 °C
